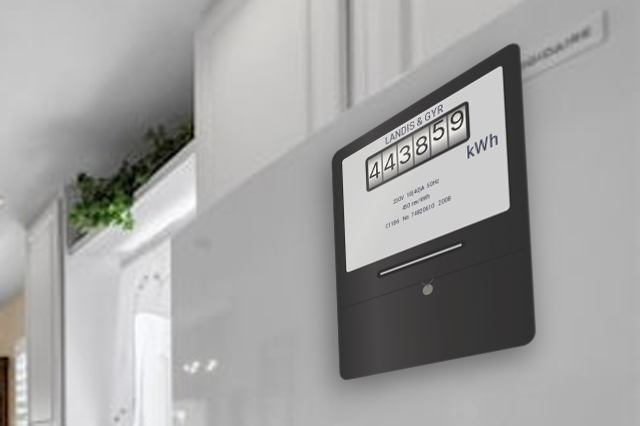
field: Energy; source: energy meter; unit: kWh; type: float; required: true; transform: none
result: 443859 kWh
